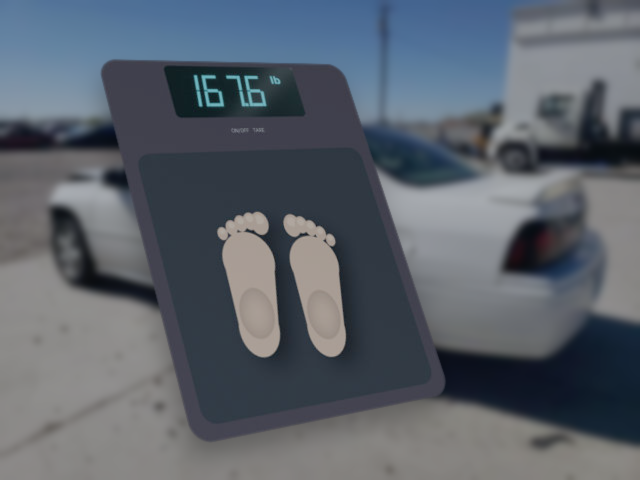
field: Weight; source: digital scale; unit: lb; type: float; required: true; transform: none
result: 167.6 lb
